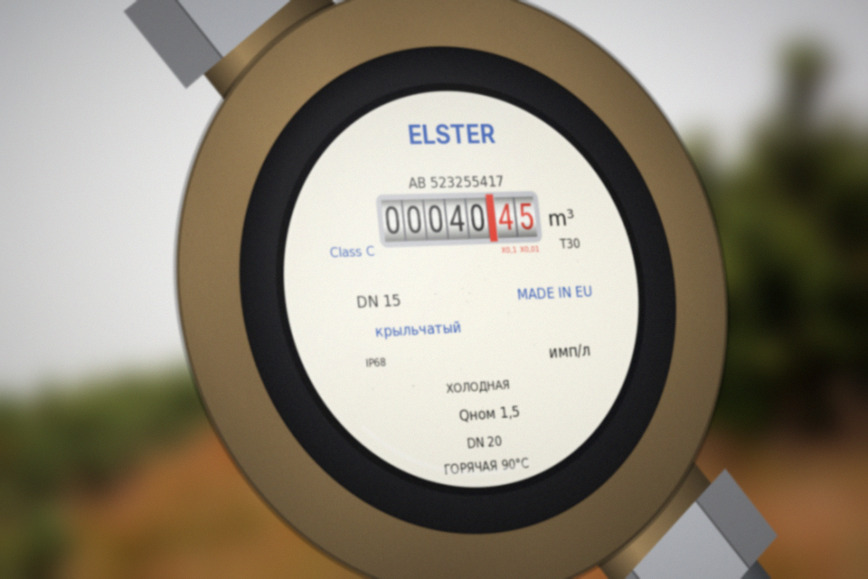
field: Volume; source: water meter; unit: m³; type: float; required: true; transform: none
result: 40.45 m³
